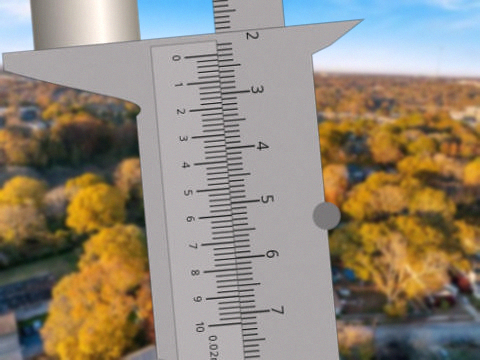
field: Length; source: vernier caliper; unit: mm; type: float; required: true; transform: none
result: 22.8 mm
